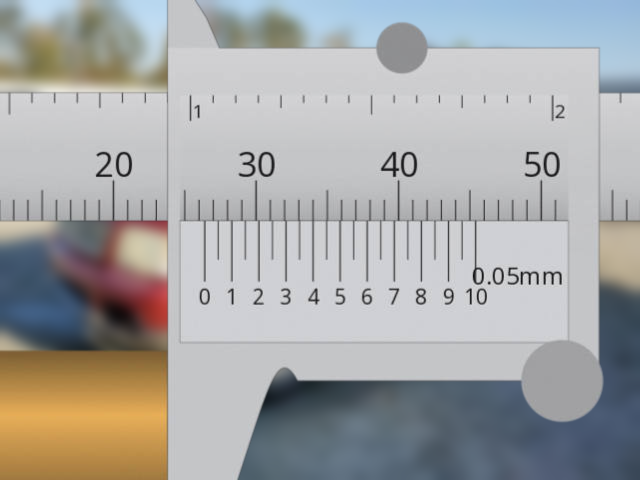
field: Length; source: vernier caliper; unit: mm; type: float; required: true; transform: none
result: 26.4 mm
